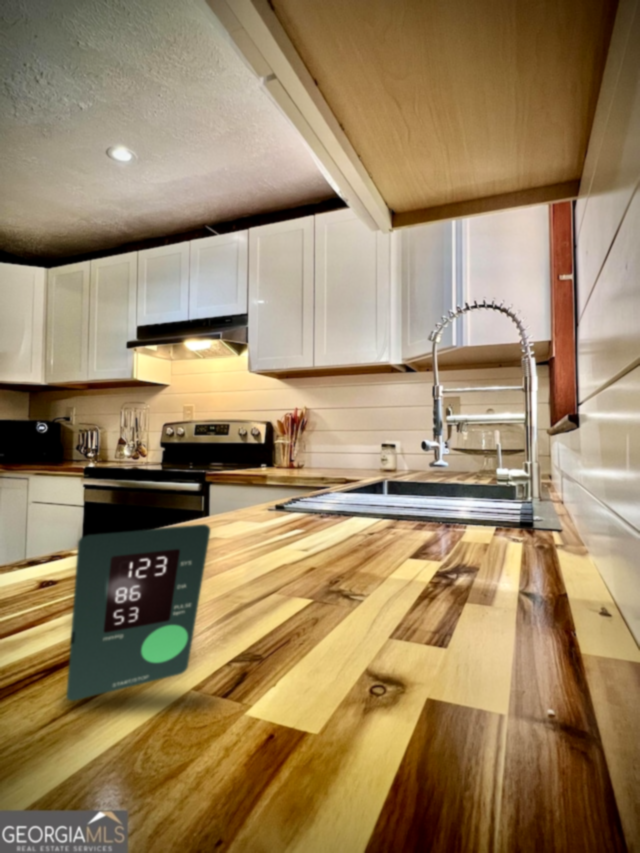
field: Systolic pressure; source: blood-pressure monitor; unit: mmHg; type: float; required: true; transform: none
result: 123 mmHg
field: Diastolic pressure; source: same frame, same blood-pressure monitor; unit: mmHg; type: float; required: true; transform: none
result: 86 mmHg
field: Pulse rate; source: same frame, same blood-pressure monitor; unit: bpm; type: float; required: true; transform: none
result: 53 bpm
